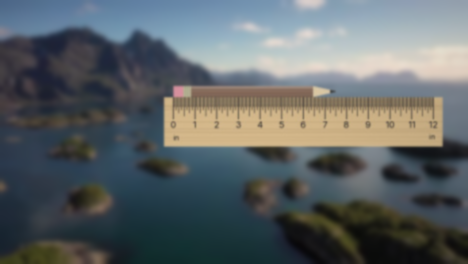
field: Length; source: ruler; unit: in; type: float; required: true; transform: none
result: 7.5 in
